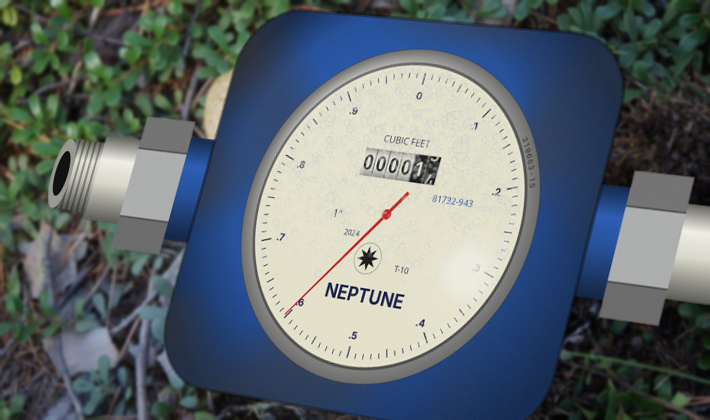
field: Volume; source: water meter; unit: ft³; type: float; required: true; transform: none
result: 13.60 ft³
